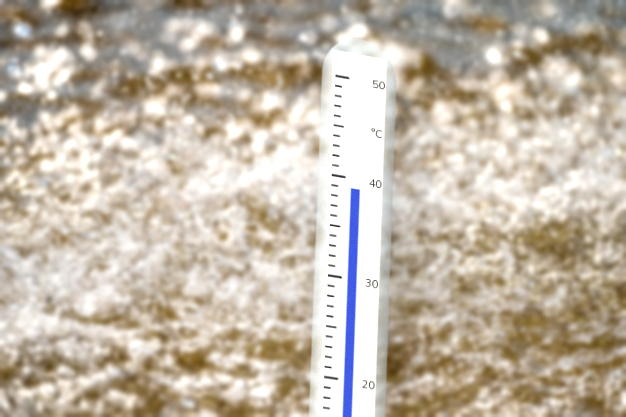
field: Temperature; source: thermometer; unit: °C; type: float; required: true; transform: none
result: 39 °C
